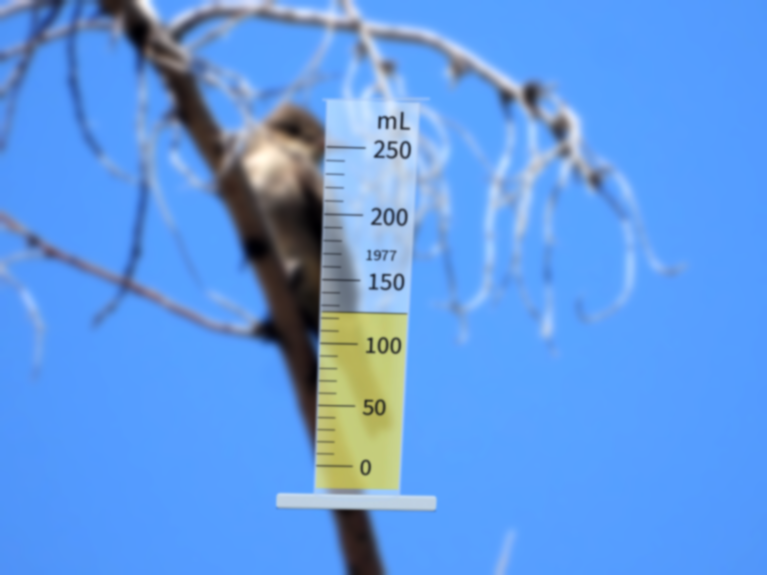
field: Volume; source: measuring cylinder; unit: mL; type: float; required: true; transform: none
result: 125 mL
